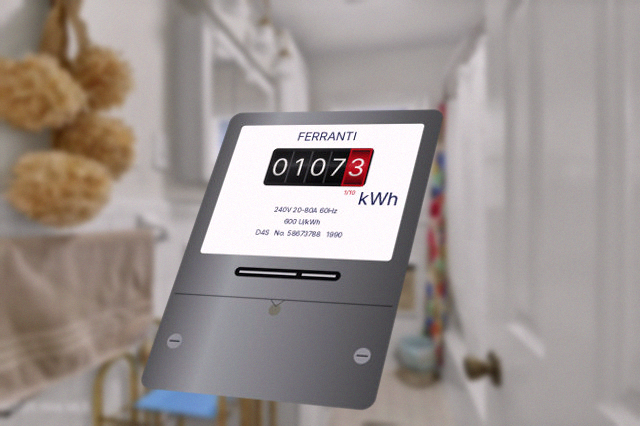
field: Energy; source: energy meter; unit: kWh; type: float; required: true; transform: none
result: 107.3 kWh
